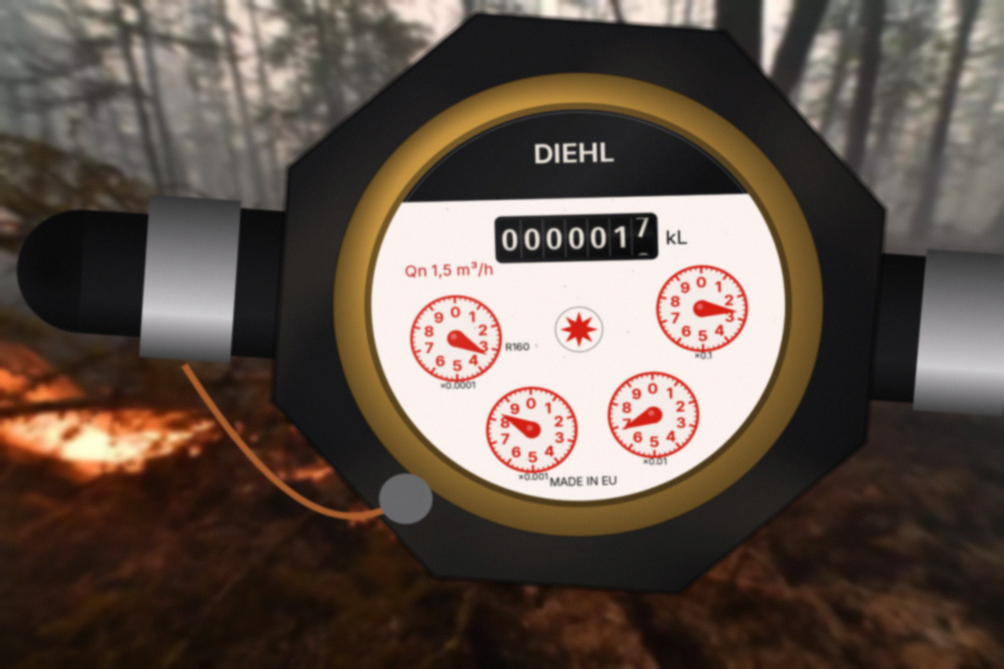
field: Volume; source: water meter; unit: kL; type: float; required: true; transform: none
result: 17.2683 kL
